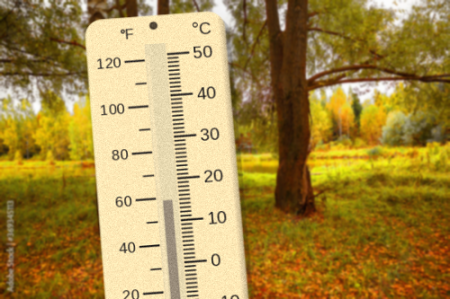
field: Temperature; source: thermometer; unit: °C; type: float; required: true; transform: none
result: 15 °C
